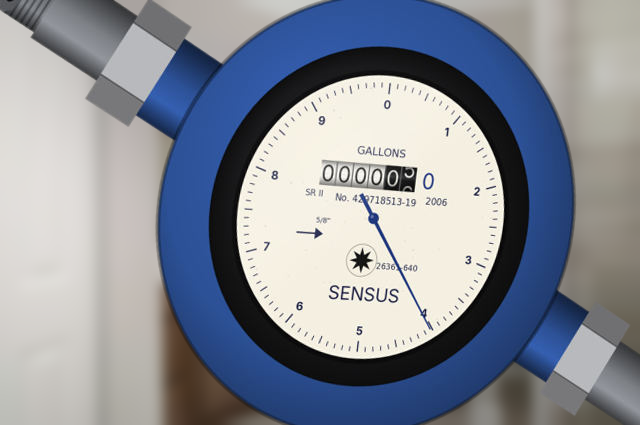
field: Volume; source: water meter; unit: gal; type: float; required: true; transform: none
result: 54.0 gal
